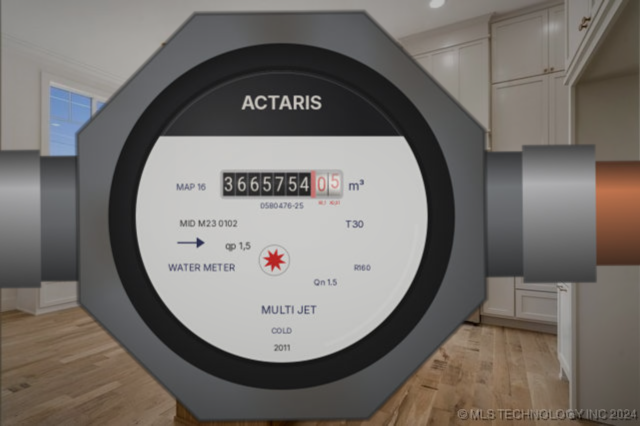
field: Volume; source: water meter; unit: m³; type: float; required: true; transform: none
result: 3665754.05 m³
